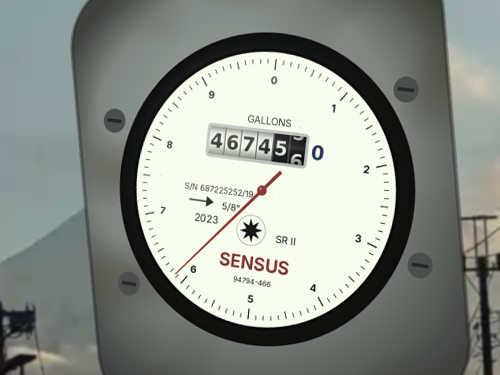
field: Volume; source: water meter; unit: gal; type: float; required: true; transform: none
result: 4674556.1 gal
